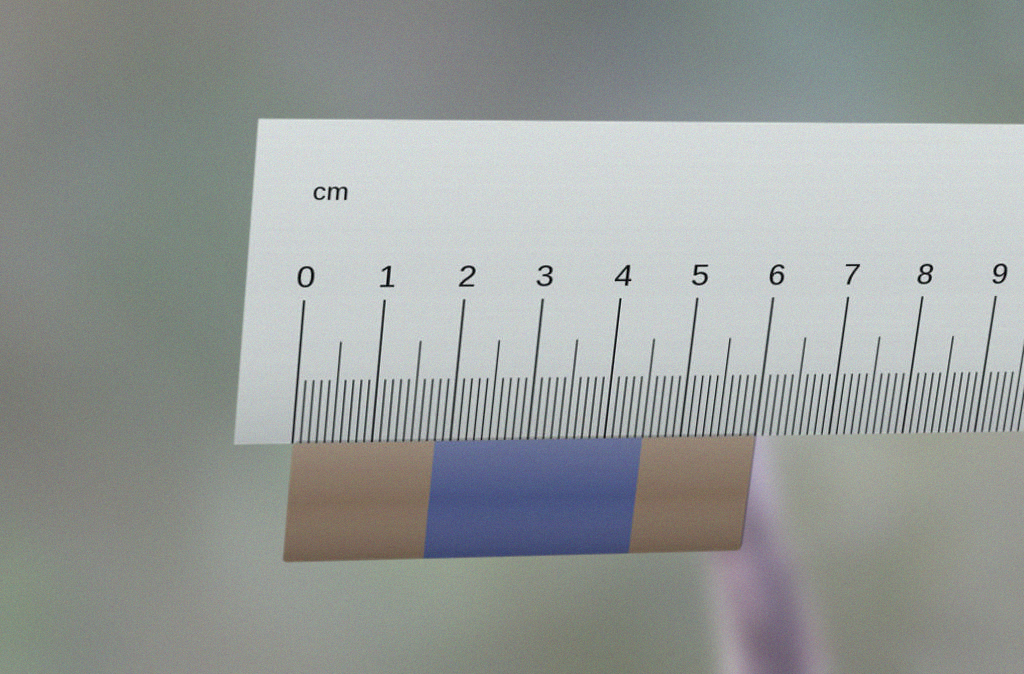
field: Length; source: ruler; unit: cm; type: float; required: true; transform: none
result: 6 cm
